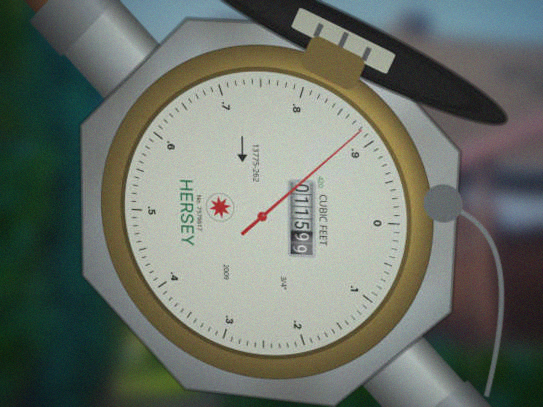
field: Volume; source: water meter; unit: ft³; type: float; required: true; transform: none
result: 11598.88 ft³
